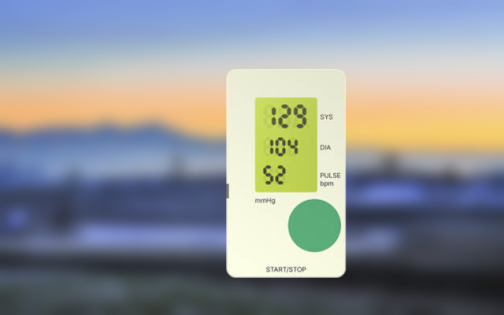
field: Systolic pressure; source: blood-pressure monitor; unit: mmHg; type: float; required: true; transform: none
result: 129 mmHg
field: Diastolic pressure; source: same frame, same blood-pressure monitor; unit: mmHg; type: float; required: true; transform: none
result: 104 mmHg
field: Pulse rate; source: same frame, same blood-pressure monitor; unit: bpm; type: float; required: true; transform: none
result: 52 bpm
